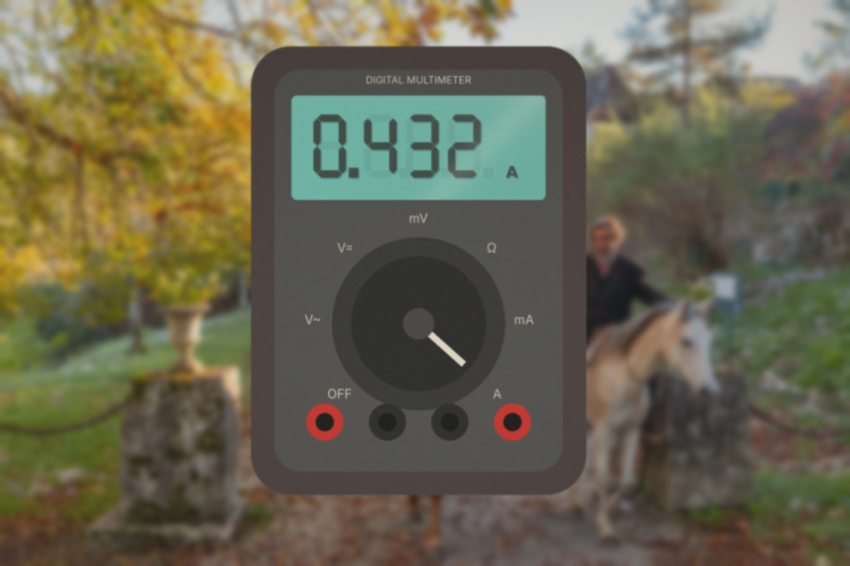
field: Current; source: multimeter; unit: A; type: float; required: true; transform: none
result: 0.432 A
